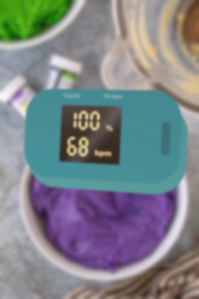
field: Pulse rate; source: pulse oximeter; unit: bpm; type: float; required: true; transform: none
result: 68 bpm
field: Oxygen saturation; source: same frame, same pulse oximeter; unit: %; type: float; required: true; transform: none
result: 100 %
